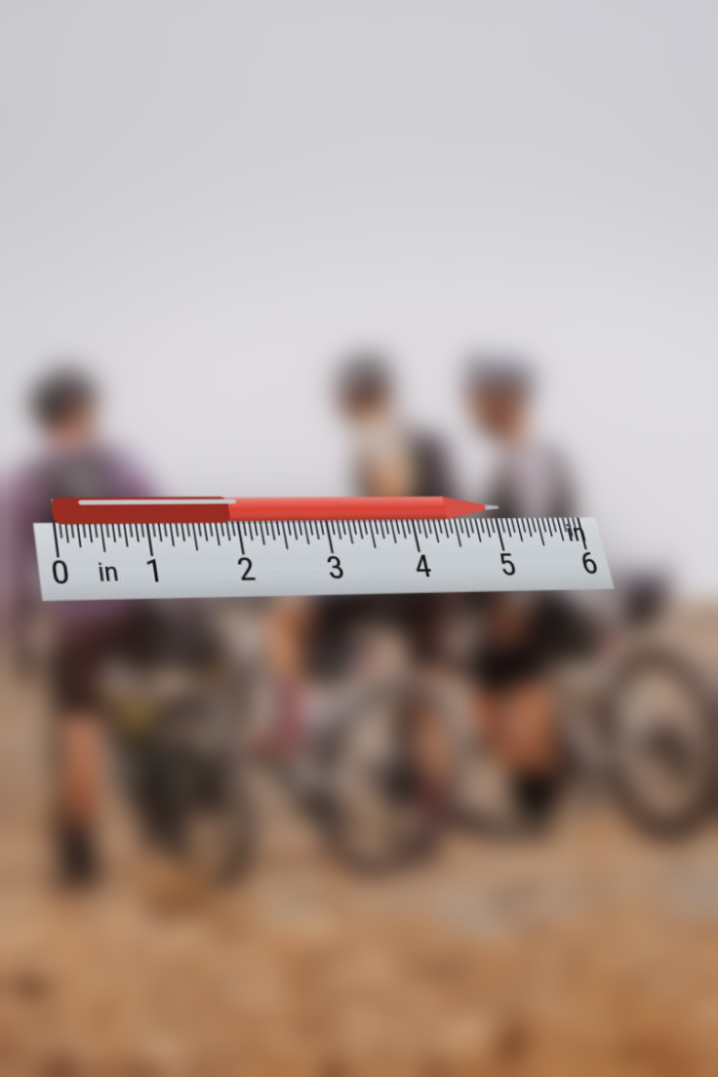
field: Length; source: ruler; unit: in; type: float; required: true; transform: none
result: 5.0625 in
